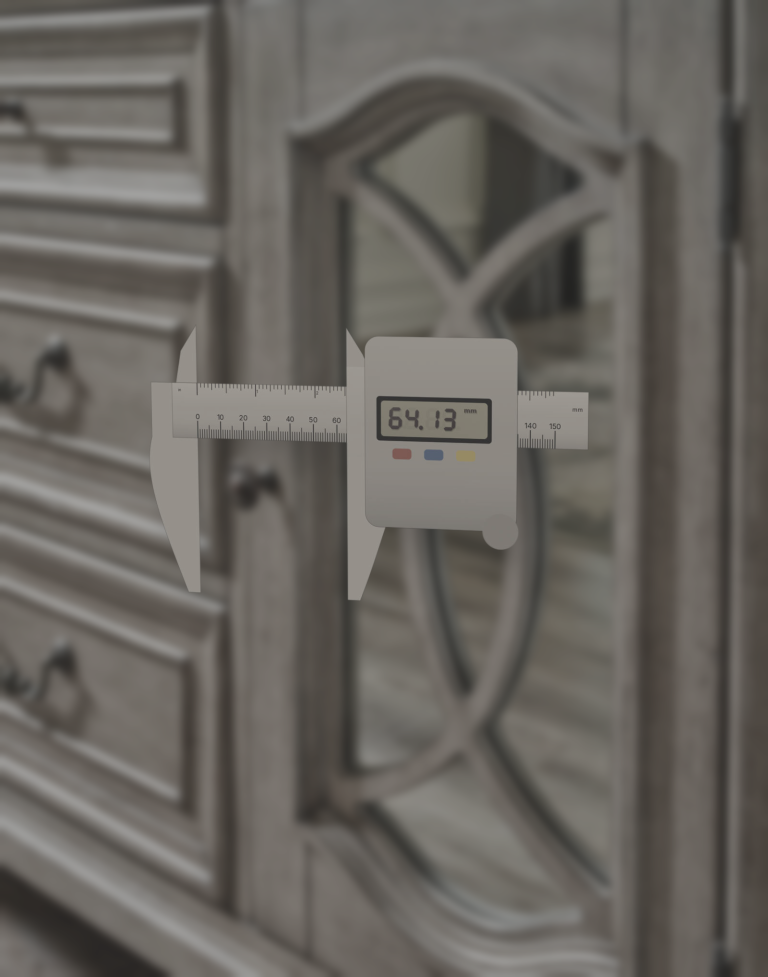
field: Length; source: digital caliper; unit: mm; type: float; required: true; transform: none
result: 64.13 mm
